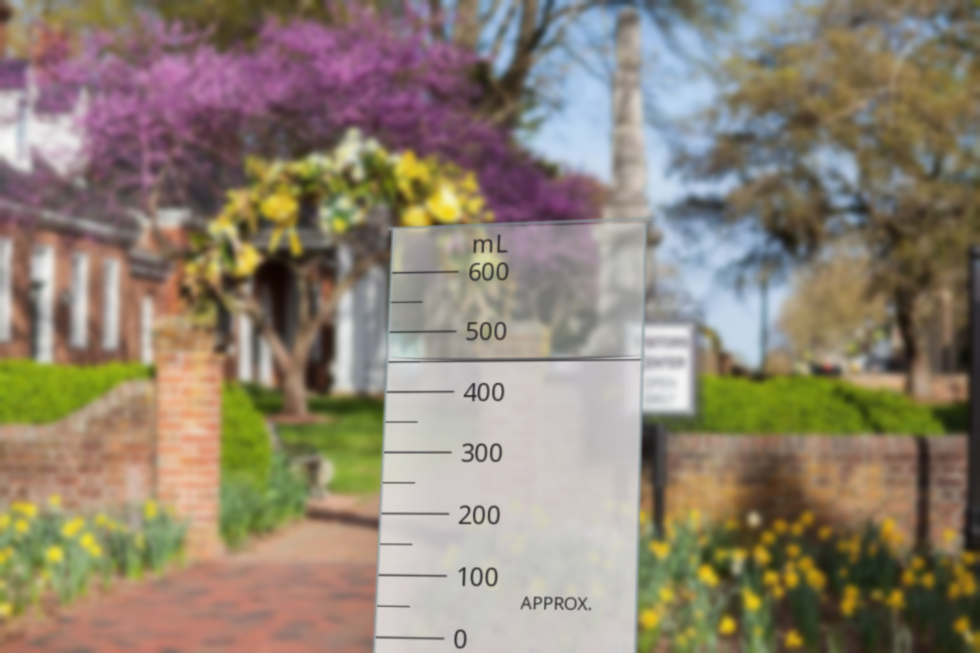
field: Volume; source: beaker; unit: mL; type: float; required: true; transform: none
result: 450 mL
